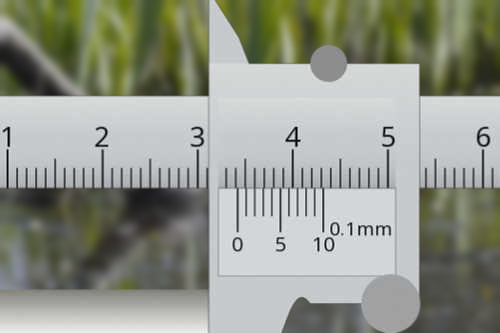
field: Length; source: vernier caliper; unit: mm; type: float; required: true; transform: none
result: 34.2 mm
